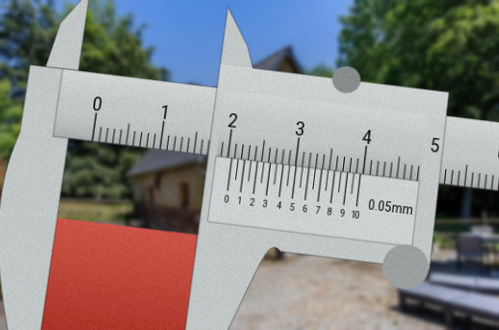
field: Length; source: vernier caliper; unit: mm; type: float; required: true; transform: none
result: 20.6 mm
